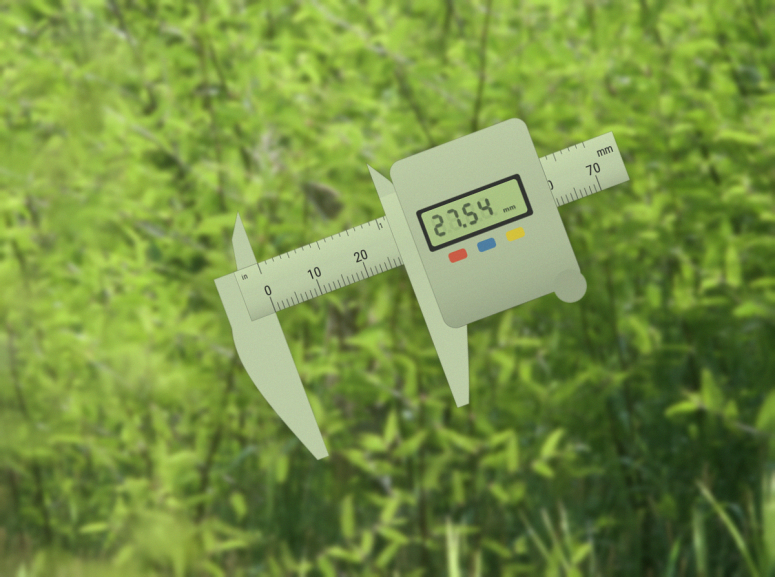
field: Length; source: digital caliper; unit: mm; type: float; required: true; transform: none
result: 27.54 mm
